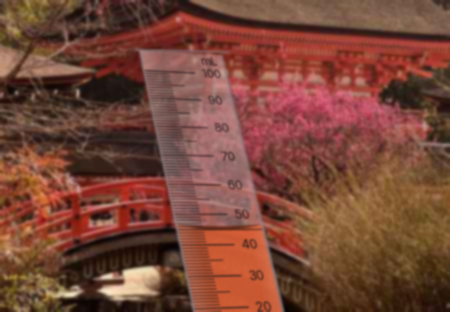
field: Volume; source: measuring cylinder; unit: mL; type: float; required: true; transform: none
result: 45 mL
